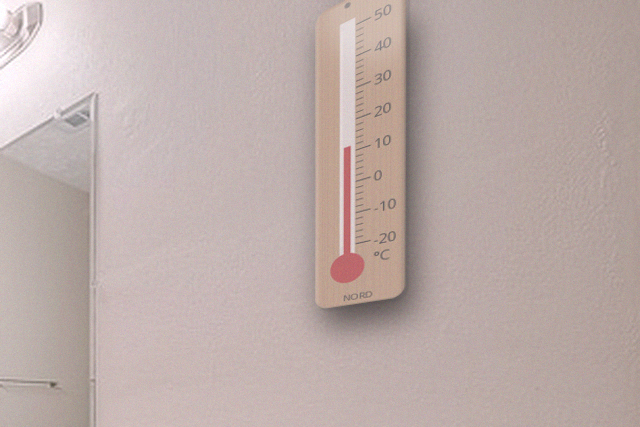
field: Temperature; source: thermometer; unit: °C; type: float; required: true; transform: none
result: 12 °C
